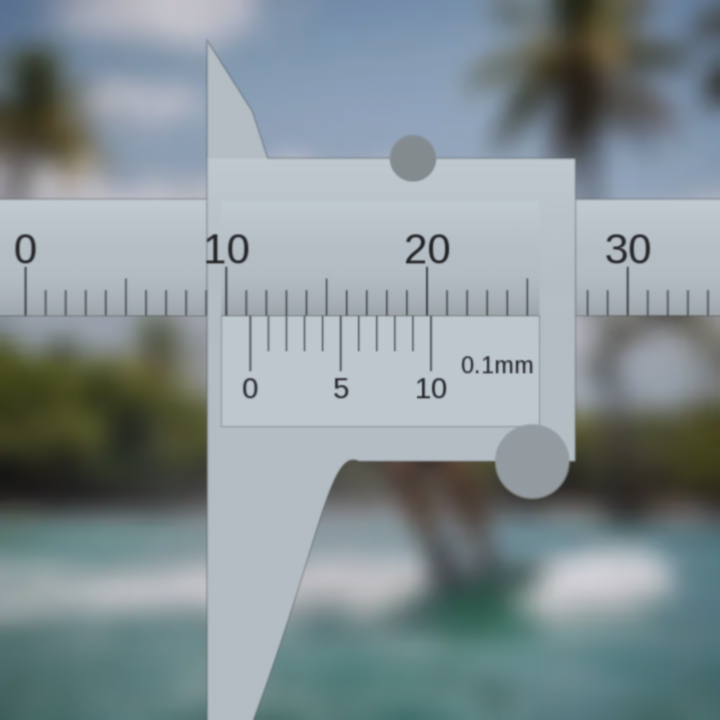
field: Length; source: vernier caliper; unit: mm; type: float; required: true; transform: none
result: 11.2 mm
